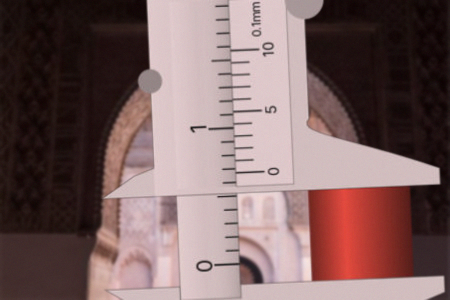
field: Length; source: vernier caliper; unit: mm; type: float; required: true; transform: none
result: 6.7 mm
